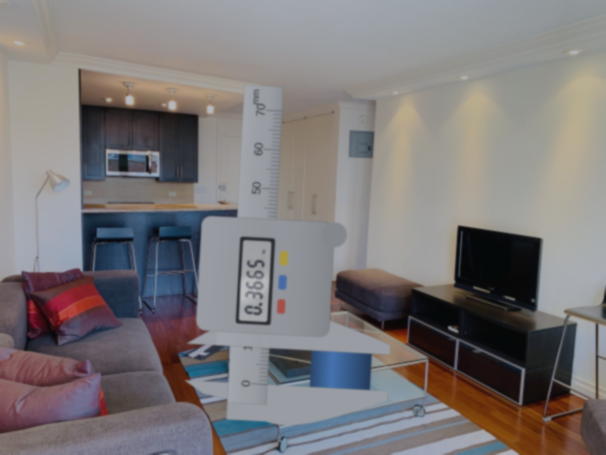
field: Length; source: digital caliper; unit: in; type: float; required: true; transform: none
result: 0.3665 in
